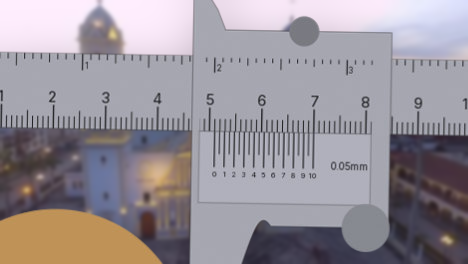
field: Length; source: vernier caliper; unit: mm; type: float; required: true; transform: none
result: 51.0 mm
